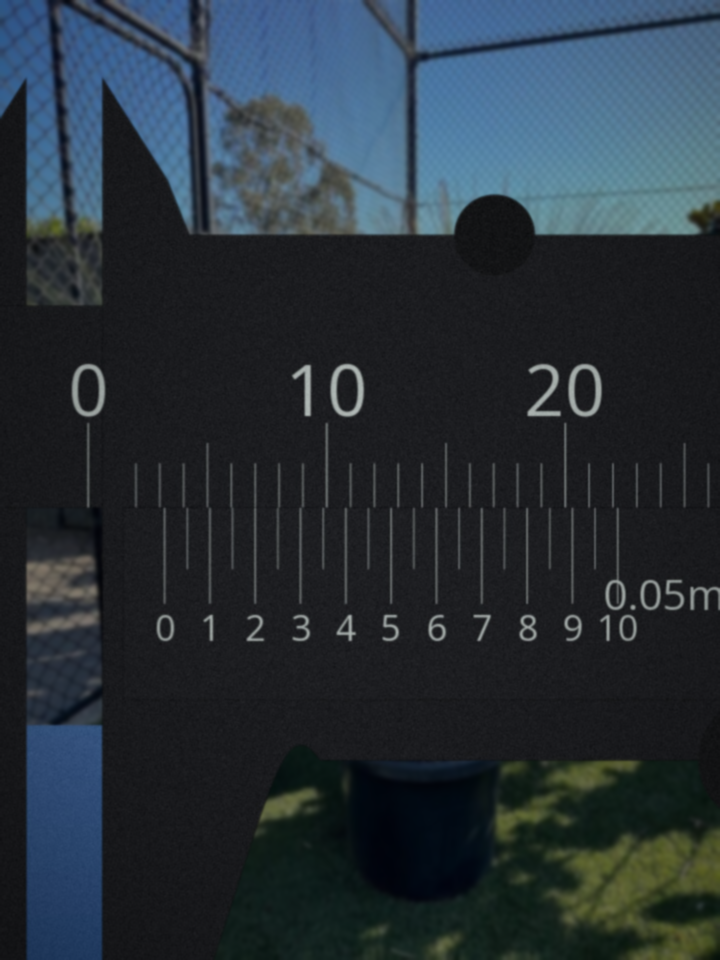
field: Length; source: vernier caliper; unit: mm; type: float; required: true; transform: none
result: 3.2 mm
